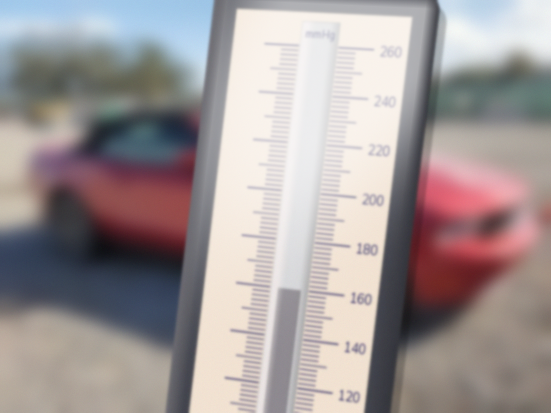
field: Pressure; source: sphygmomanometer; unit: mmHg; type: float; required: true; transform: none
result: 160 mmHg
